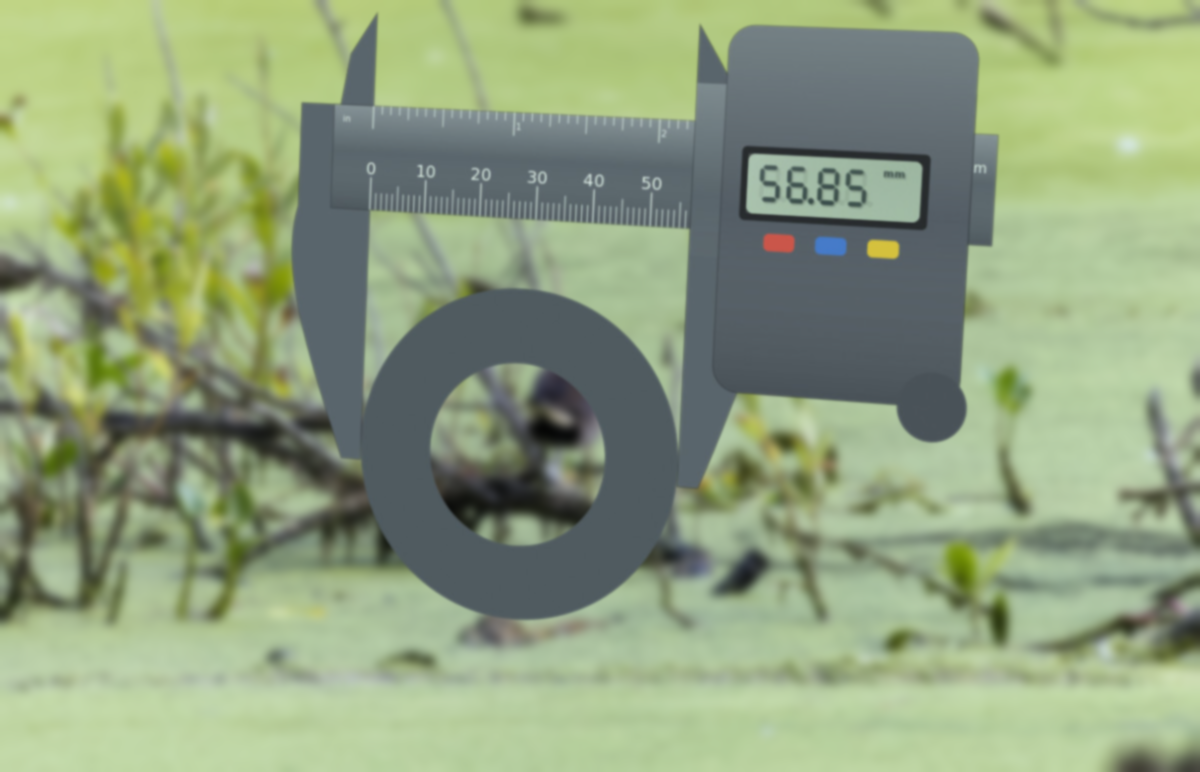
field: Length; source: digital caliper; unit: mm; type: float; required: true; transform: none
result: 56.85 mm
